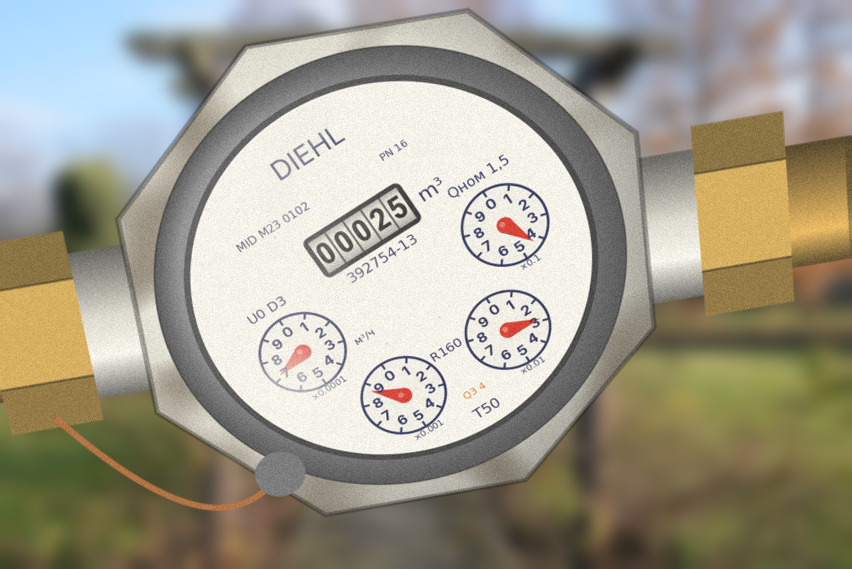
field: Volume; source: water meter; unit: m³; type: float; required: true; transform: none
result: 25.4287 m³
